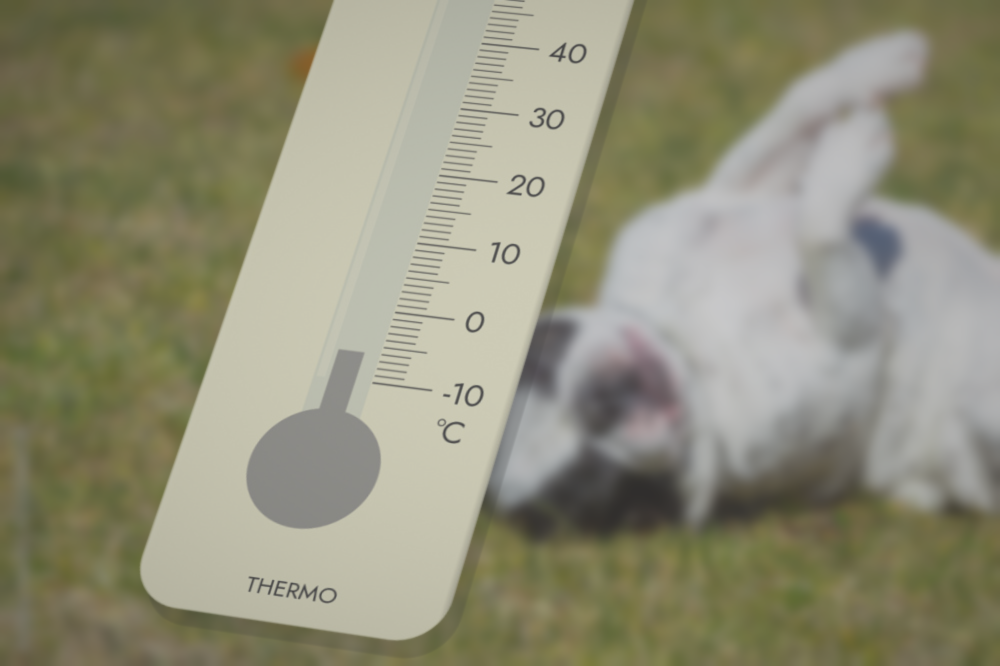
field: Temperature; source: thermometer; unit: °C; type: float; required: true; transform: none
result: -6 °C
